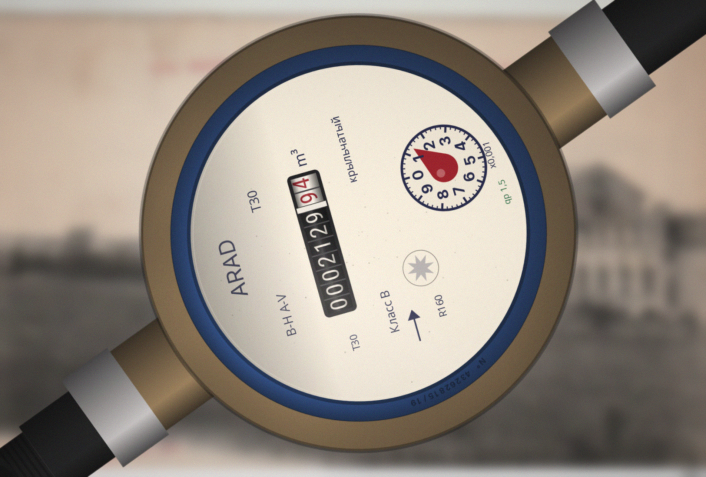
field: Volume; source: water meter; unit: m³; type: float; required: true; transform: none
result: 2129.941 m³
